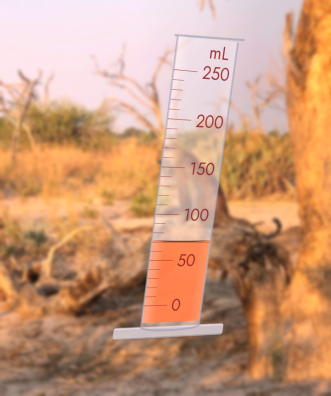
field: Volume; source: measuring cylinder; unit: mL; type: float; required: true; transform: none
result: 70 mL
